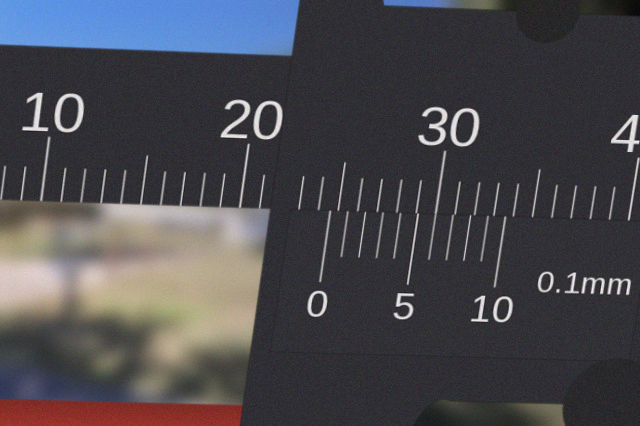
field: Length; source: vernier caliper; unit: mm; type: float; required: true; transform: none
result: 24.6 mm
